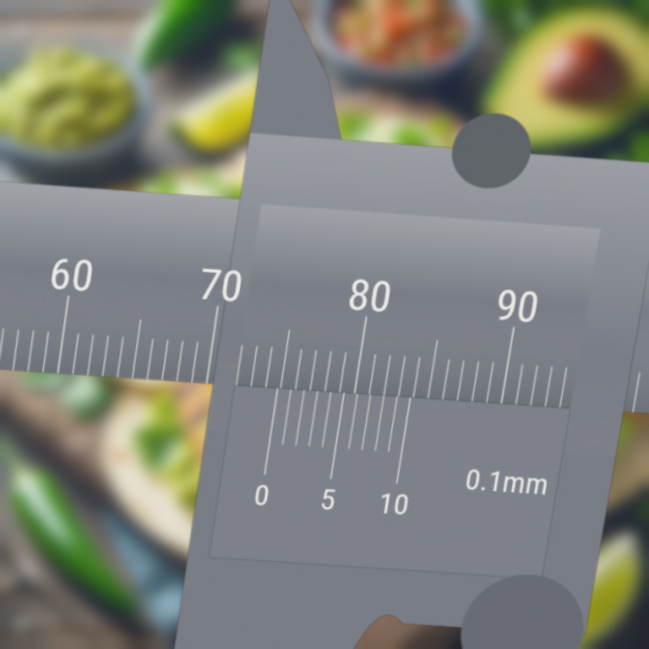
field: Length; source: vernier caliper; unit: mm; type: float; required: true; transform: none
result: 74.8 mm
